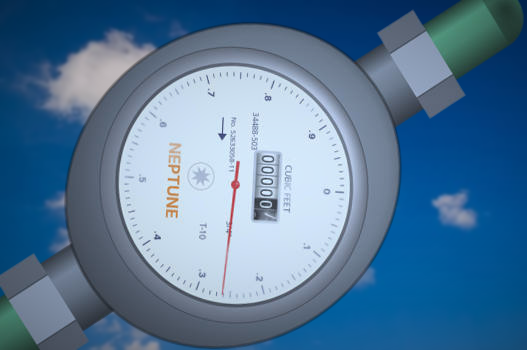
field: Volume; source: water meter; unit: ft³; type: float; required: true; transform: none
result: 7.26 ft³
